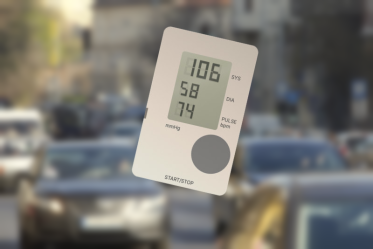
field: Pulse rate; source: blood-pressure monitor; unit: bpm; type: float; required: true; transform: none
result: 74 bpm
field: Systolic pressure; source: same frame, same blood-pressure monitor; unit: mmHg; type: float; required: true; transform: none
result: 106 mmHg
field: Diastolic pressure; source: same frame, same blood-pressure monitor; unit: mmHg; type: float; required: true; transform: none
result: 58 mmHg
